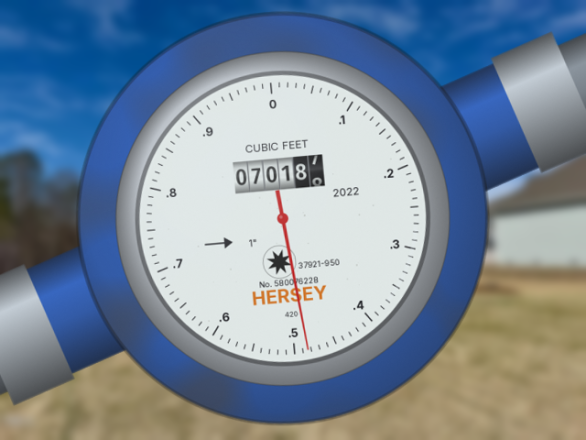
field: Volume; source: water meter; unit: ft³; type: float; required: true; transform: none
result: 70187.48 ft³
